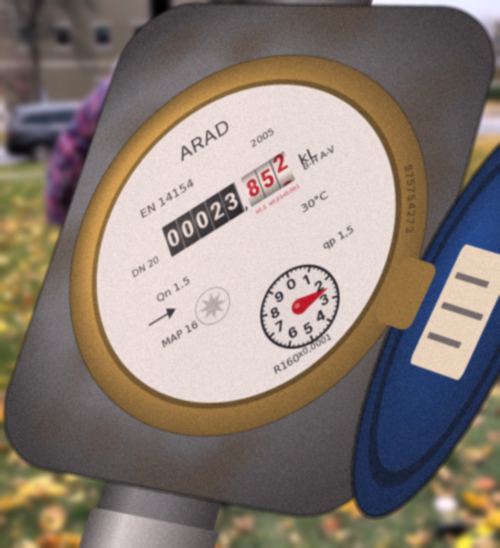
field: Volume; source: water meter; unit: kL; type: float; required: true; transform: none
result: 23.8522 kL
